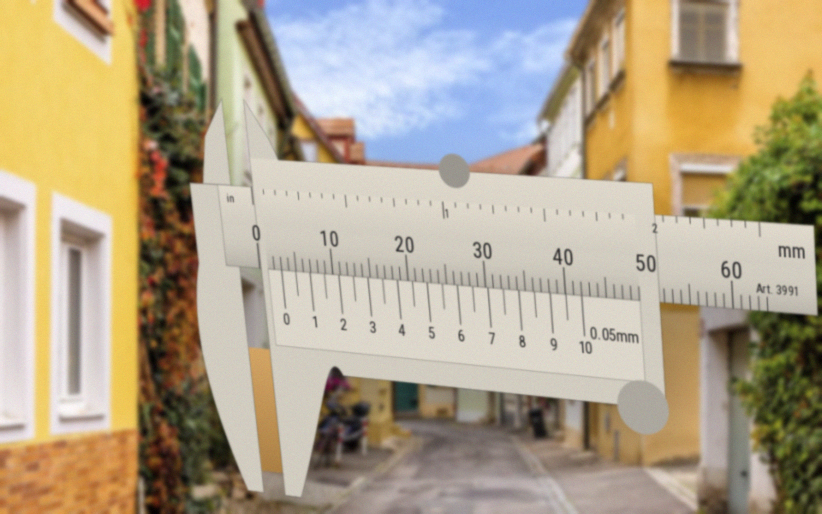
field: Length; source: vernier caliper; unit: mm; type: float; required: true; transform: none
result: 3.0 mm
